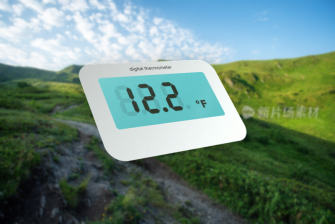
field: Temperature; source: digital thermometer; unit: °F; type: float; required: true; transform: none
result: 12.2 °F
